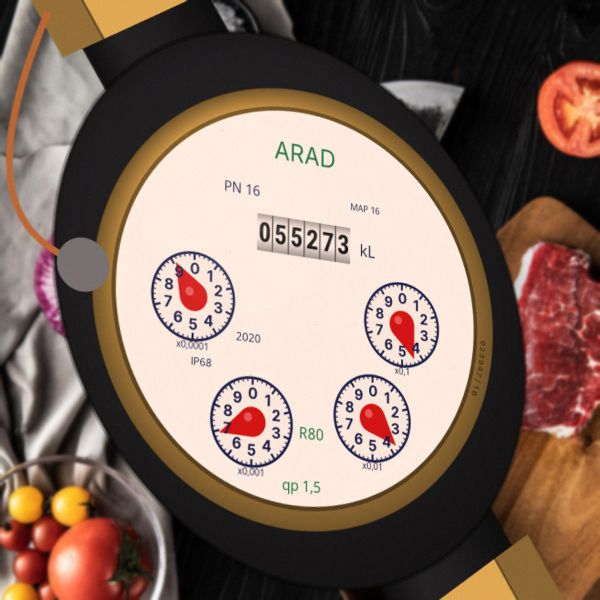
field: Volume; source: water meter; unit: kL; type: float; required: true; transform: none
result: 55273.4369 kL
